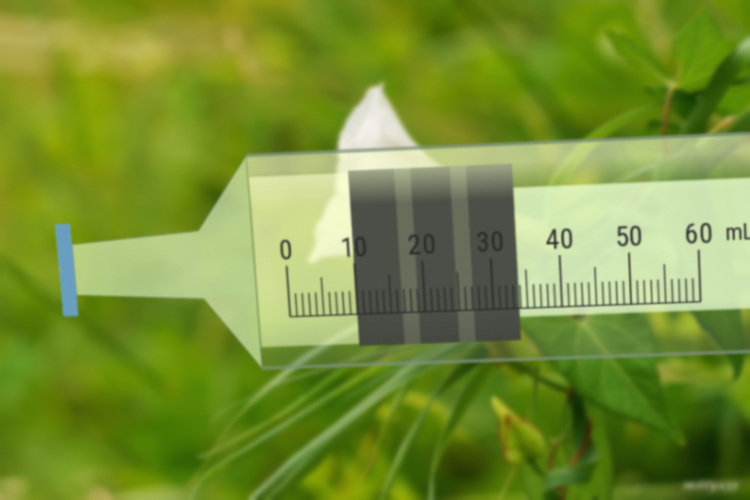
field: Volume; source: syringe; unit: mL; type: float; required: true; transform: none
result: 10 mL
